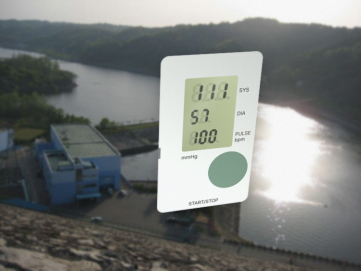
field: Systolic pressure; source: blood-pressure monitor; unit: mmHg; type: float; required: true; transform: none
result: 111 mmHg
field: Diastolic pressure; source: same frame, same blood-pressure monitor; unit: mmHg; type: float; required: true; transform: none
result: 57 mmHg
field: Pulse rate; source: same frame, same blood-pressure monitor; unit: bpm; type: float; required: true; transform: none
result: 100 bpm
